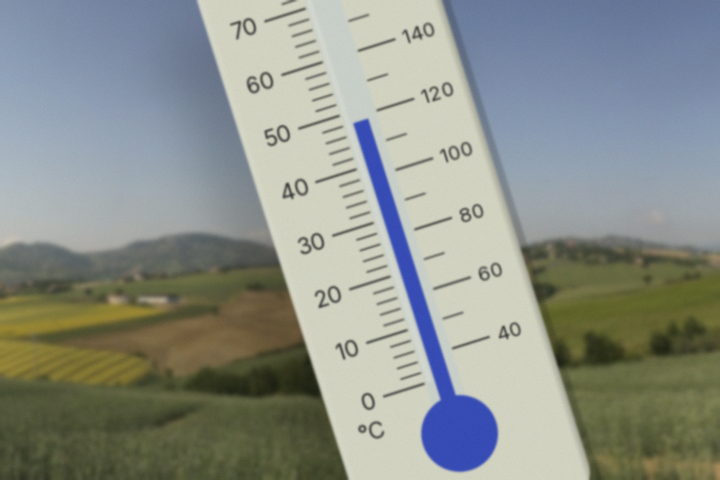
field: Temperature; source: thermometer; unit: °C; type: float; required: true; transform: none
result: 48 °C
